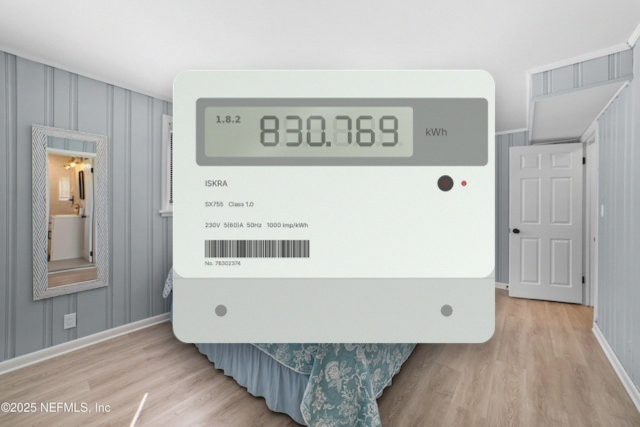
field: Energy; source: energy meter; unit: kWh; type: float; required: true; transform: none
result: 830.769 kWh
